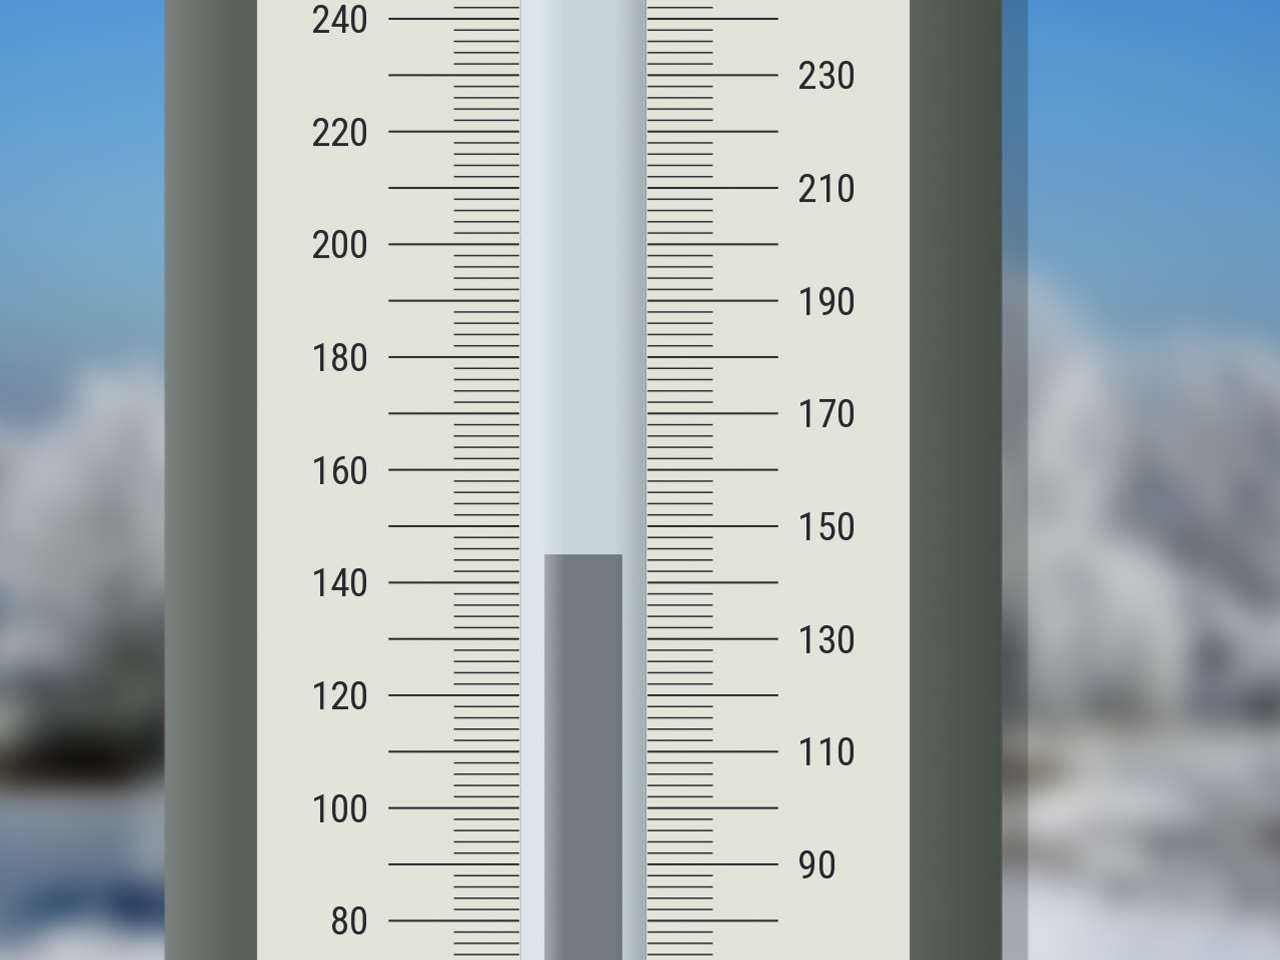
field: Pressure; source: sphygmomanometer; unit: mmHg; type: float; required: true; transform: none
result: 145 mmHg
